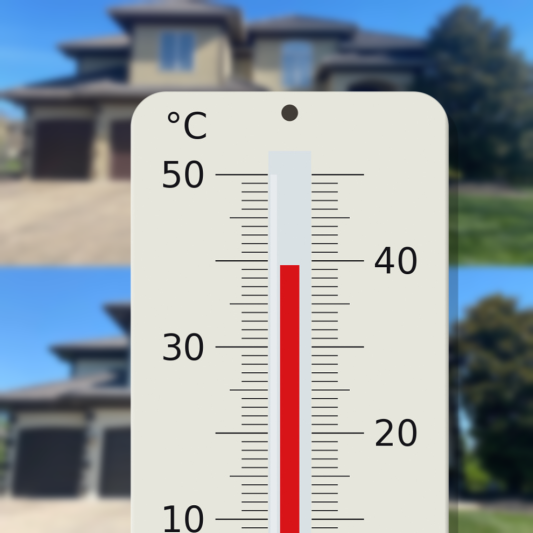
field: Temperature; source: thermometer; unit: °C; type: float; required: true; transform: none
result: 39.5 °C
